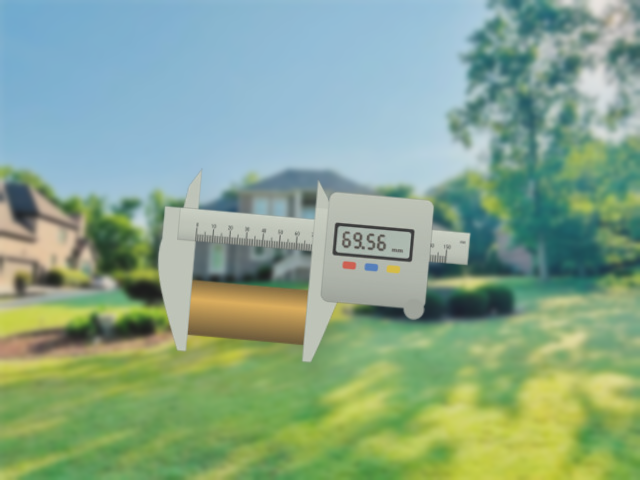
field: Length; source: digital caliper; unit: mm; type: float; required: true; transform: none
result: 69.56 mm
